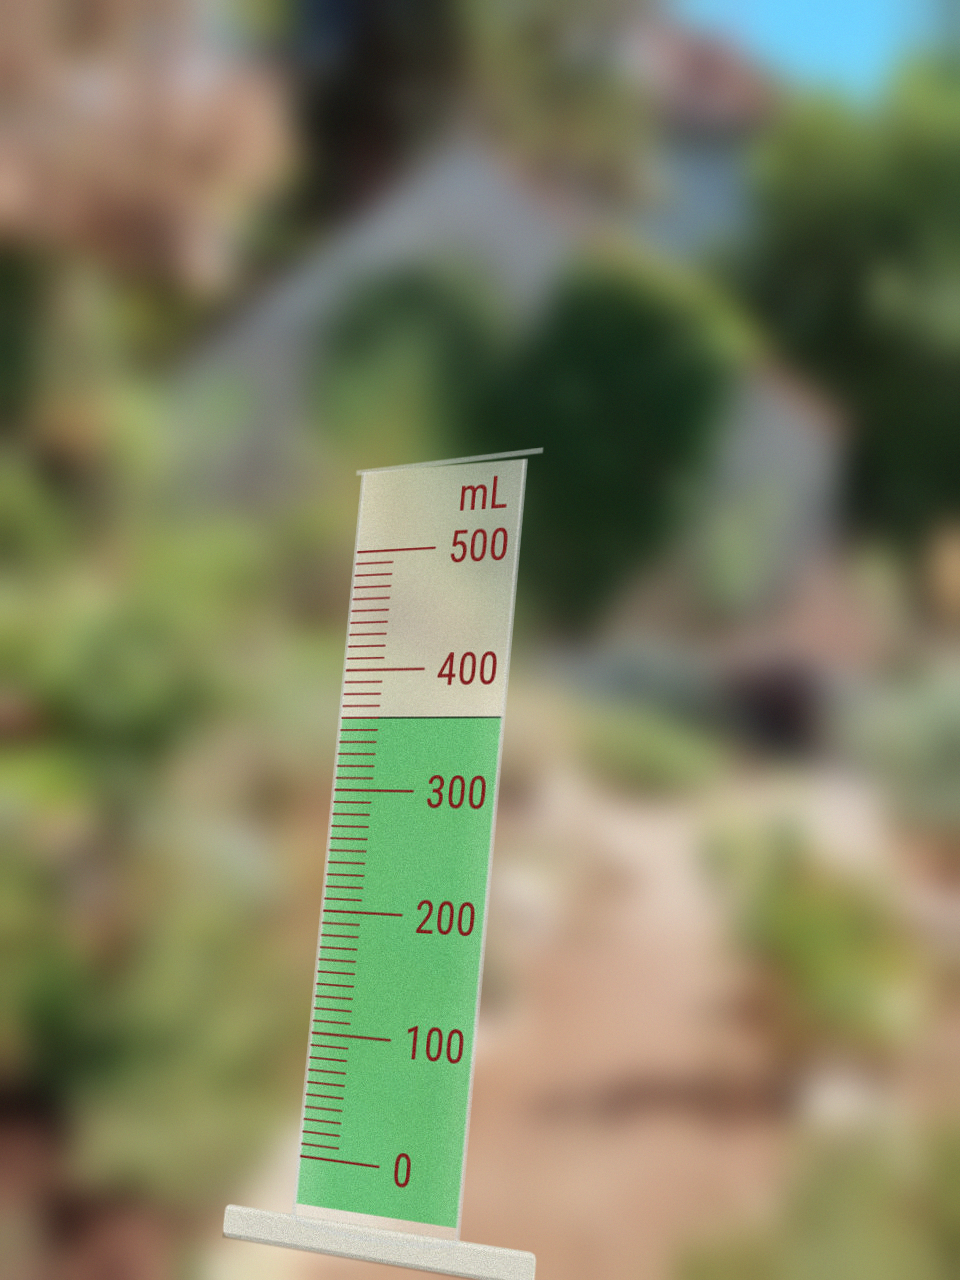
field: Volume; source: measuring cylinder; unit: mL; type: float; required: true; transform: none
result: 360 mL
